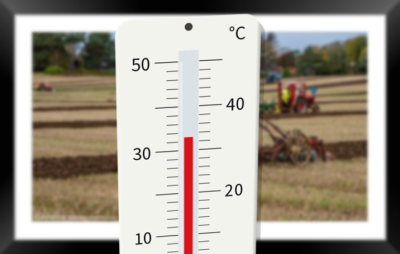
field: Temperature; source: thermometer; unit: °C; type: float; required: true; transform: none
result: 33 °C
